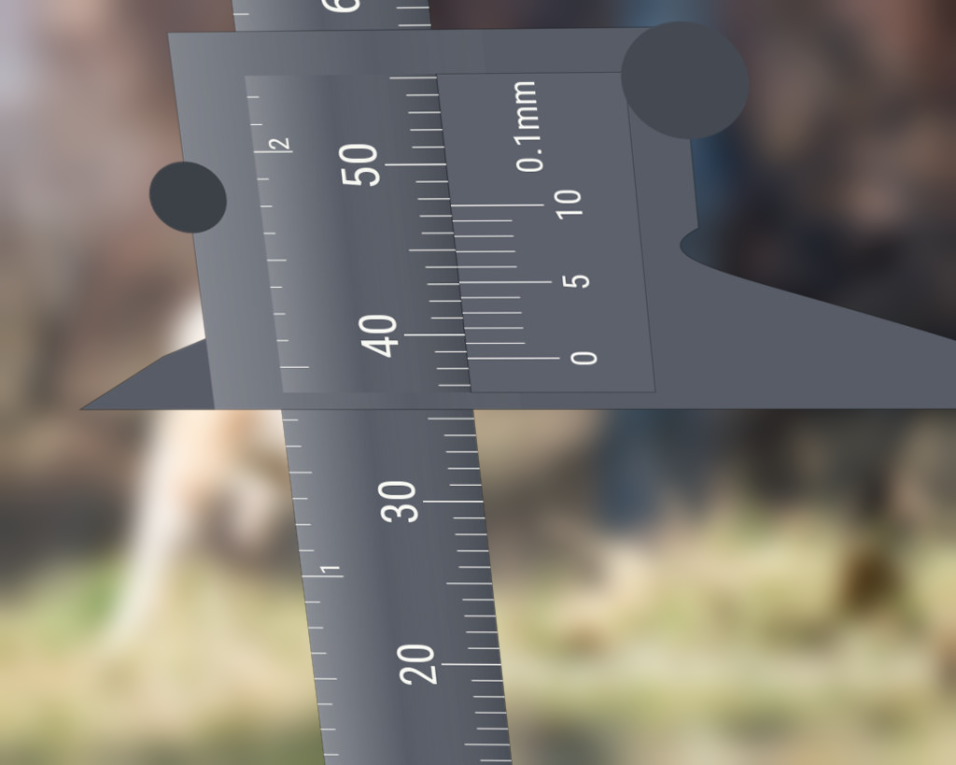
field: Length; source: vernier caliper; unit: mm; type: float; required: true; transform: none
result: 38.6 mm
